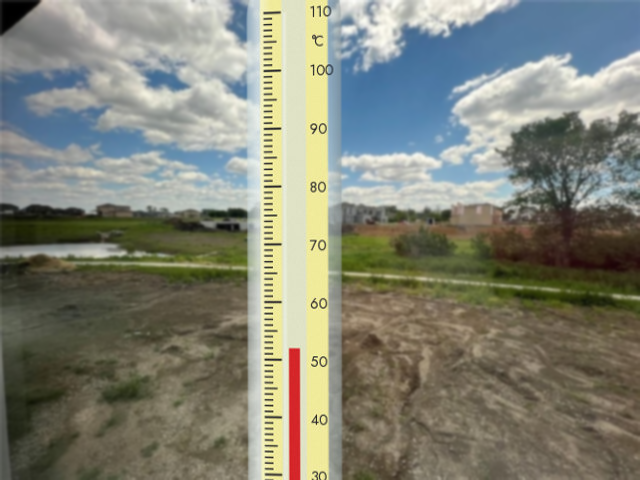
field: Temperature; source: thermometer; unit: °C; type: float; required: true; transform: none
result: 52 °C
